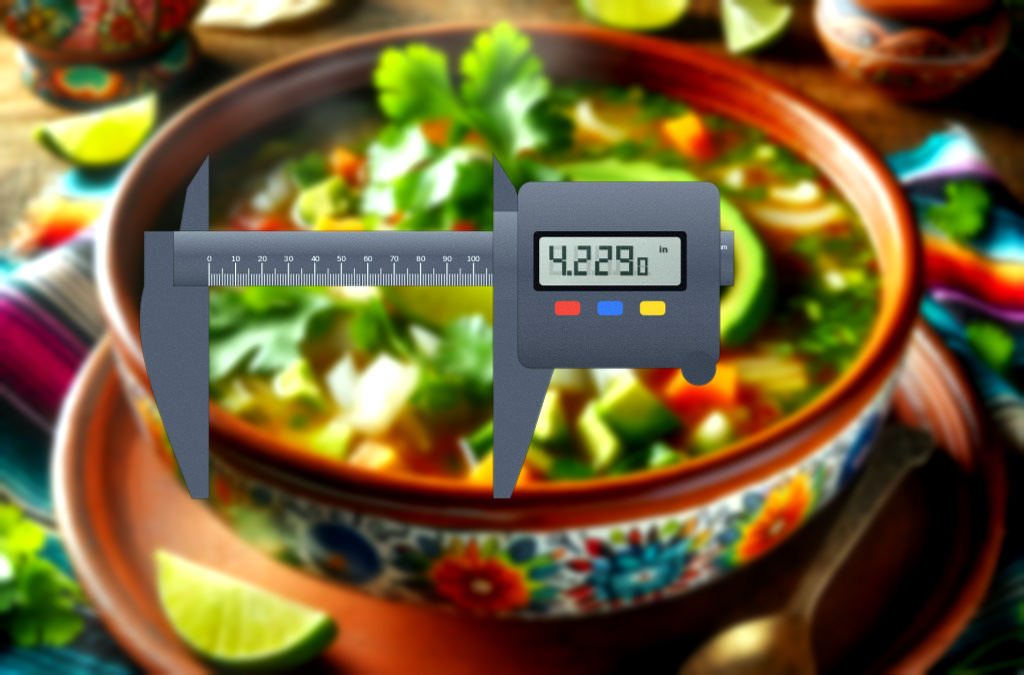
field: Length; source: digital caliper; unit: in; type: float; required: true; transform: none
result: 4.2290 in
